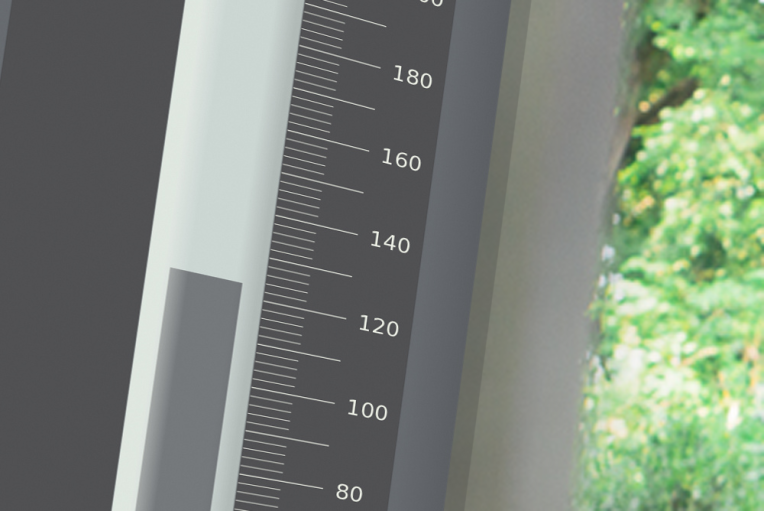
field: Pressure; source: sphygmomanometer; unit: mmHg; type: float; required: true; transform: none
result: 123 mmHg
